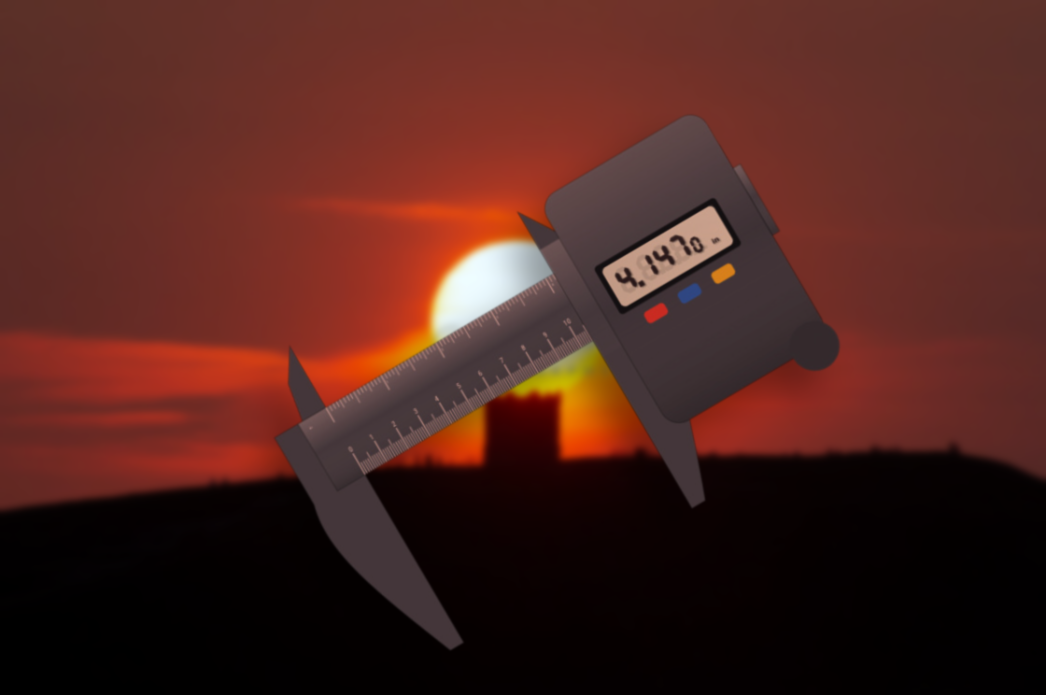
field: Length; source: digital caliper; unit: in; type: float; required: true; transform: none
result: 4.1470 in
